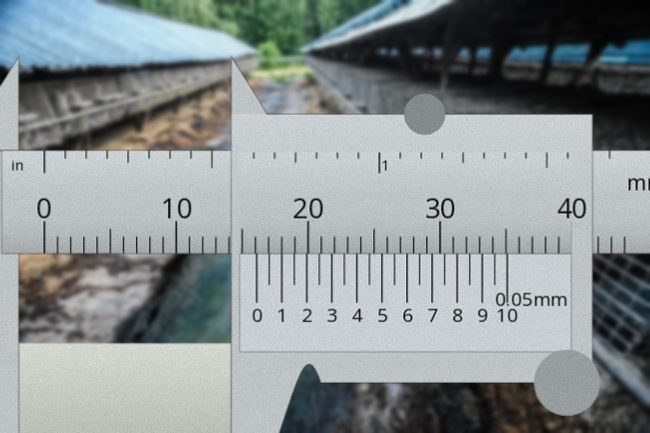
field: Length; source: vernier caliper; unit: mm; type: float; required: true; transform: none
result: 16.1 mm
